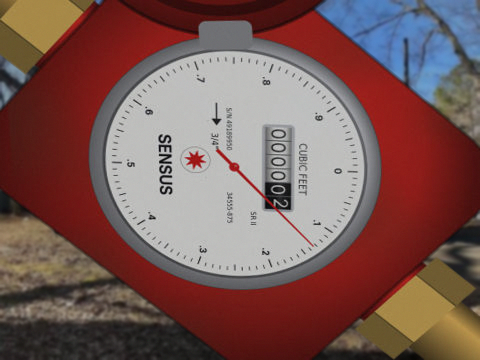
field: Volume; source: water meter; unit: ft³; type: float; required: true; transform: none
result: 2.13 ft³
